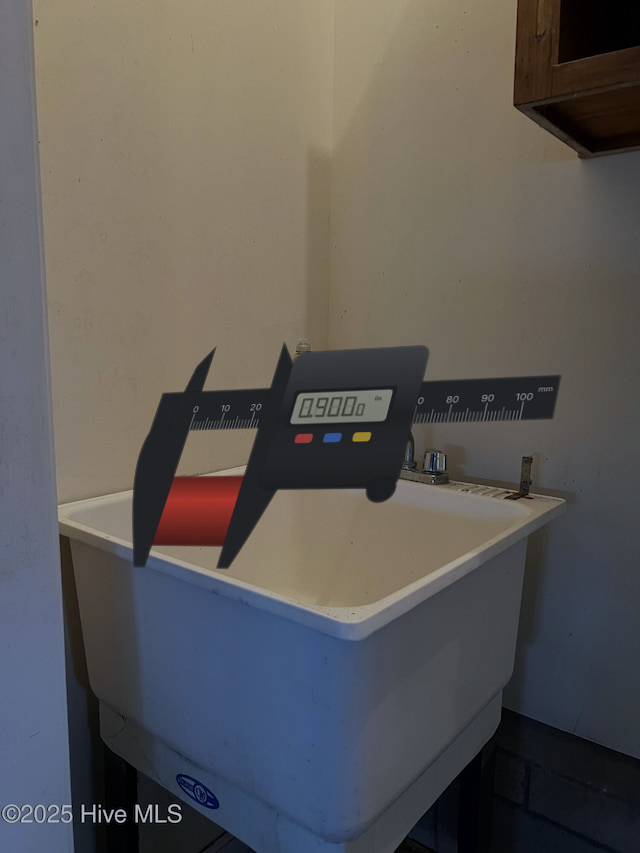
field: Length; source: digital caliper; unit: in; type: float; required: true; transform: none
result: 0.9000 in
